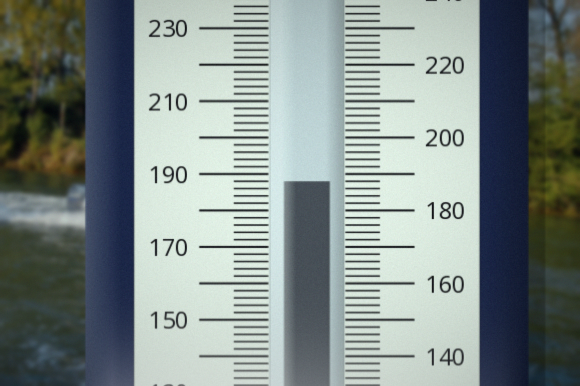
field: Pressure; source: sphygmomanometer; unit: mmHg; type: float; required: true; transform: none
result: 188 mmHg
